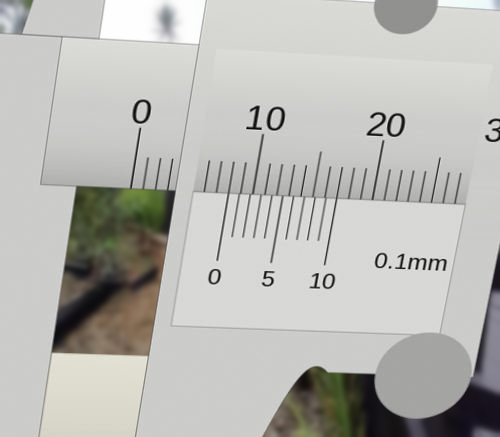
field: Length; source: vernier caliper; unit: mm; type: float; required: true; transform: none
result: 8.0 mm
